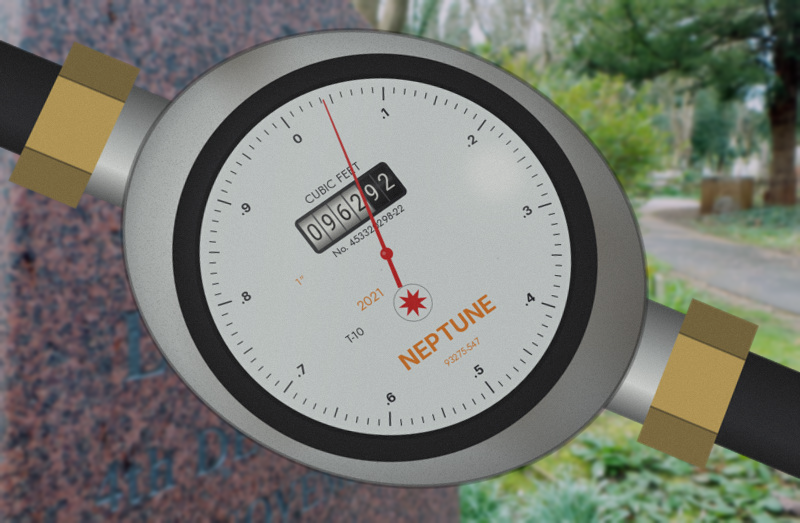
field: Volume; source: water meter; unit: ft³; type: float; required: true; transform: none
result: 96292.04 ft³
